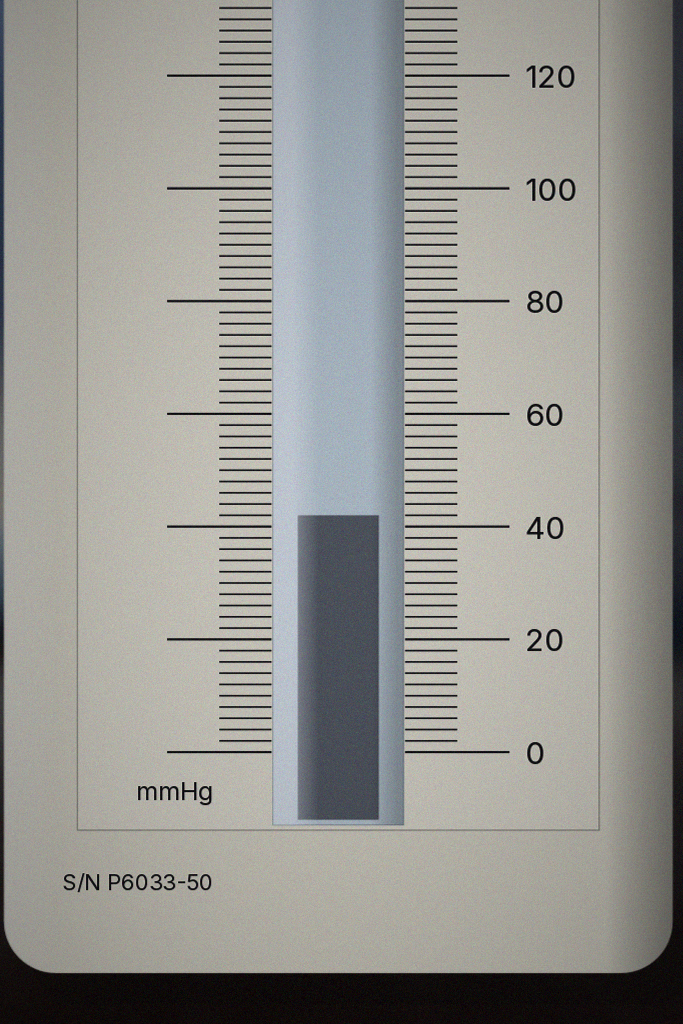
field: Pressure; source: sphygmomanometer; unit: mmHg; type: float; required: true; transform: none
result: 42 mmHg
